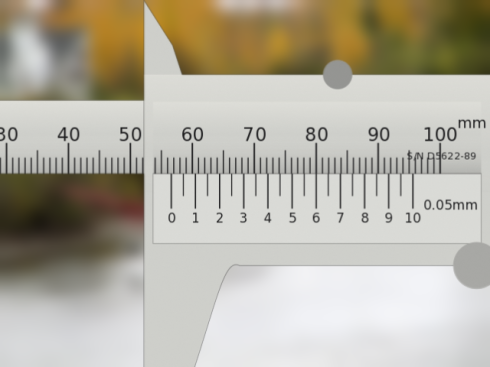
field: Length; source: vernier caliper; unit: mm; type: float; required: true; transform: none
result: 56.6 mm
